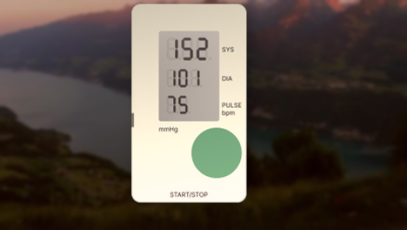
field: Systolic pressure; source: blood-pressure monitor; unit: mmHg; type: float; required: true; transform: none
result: 152 mmHg
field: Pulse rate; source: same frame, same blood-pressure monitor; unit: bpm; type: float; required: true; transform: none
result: 75 bpm
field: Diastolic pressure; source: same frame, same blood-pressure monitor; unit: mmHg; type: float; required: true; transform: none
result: 101 mmHg
